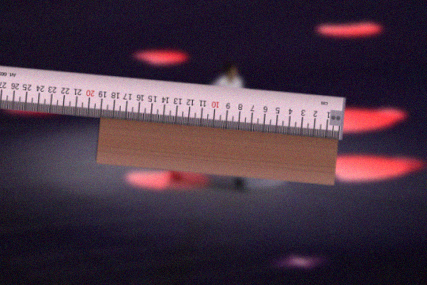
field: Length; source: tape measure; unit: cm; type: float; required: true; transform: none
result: 19 cm
